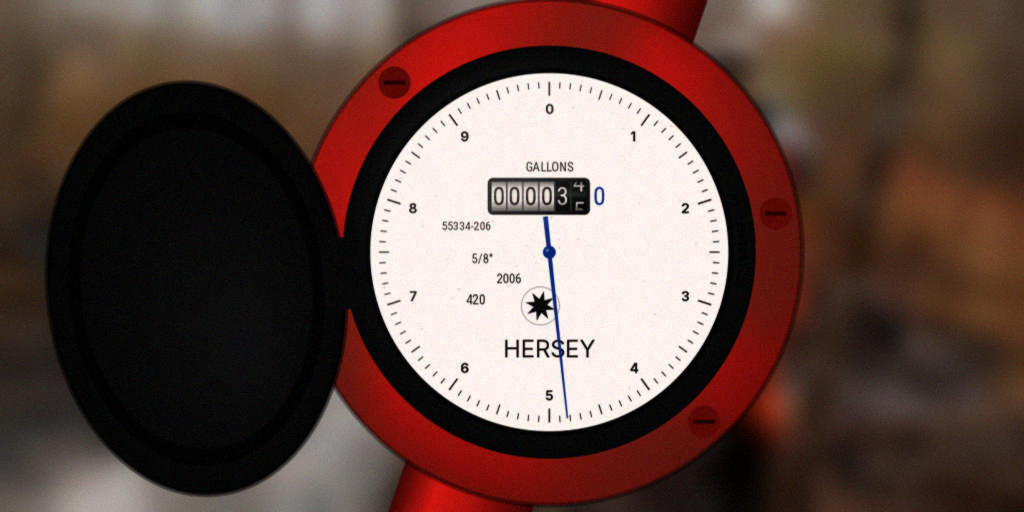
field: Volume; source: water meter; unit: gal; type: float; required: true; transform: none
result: 344.8 gal
